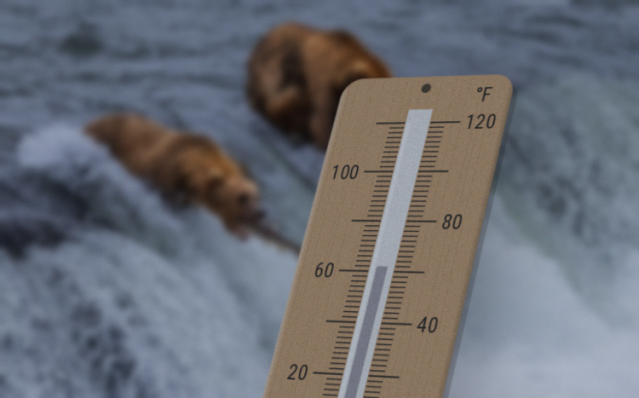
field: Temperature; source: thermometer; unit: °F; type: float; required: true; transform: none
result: 62 °F
